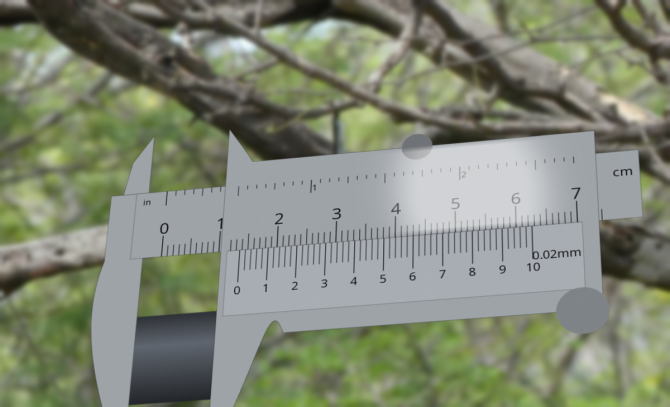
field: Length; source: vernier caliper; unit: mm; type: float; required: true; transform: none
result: 13.6 mm
